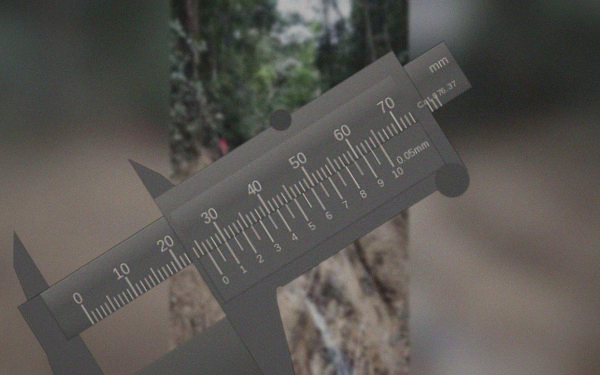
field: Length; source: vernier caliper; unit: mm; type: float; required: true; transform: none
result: 26.0 mm
